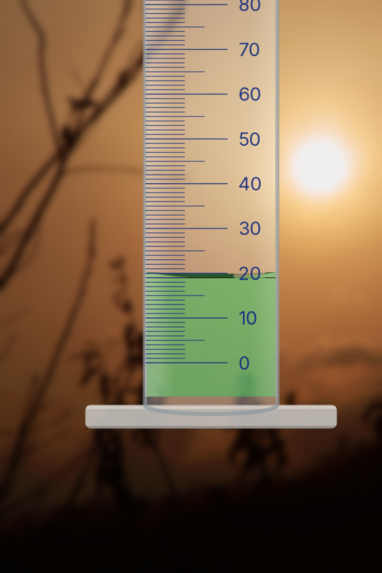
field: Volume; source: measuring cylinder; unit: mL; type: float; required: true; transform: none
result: 19 mL
